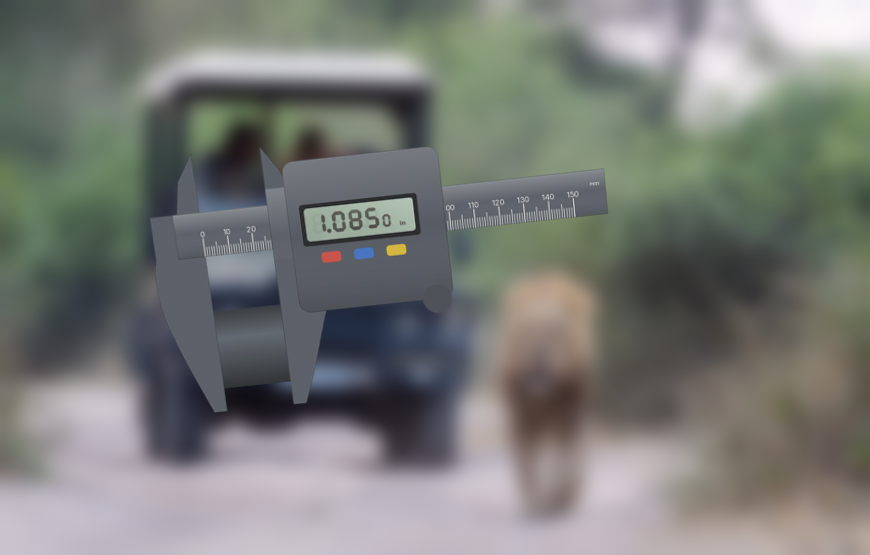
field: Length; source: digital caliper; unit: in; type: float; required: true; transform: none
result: 1.0850 in
